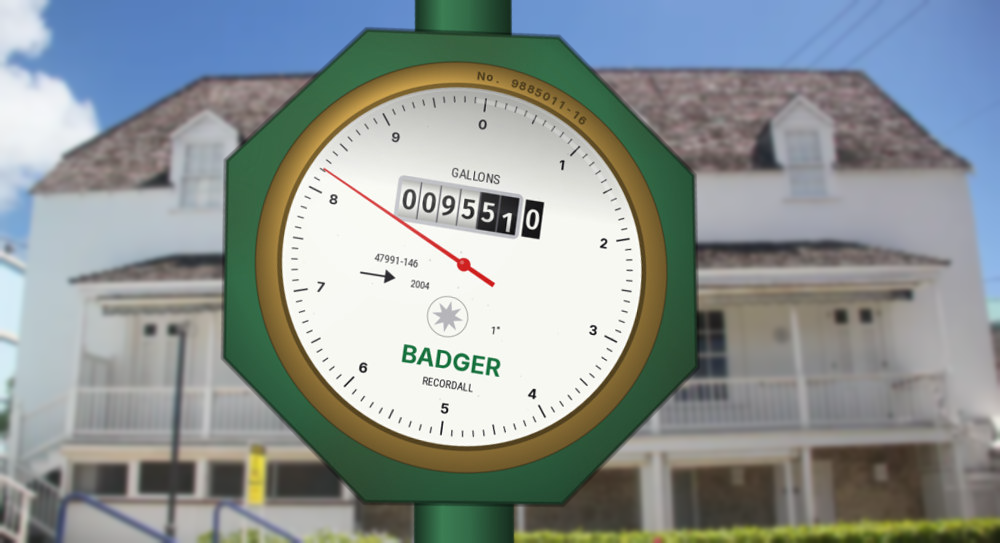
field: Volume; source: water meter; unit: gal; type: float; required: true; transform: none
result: 95508.2 gal
